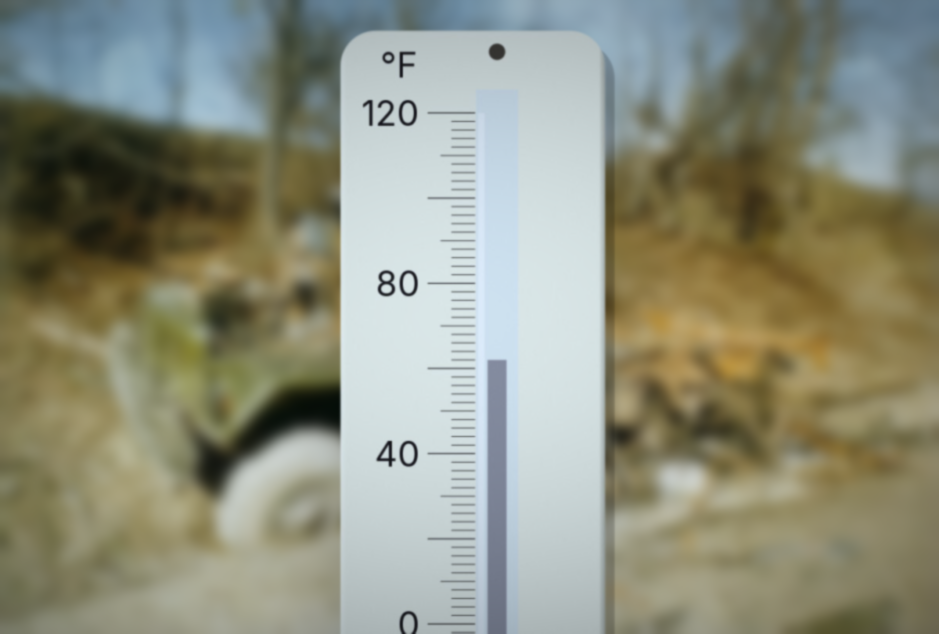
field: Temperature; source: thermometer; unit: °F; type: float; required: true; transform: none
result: 62 °F
